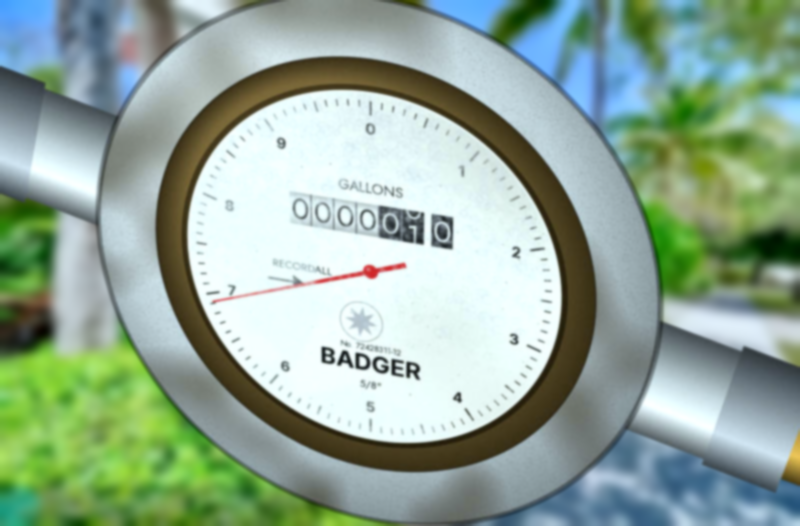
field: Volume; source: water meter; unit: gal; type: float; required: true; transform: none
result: 6.9 gal
